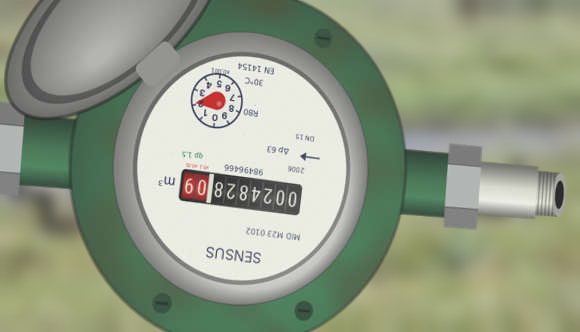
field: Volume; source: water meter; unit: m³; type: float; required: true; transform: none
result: 24828.092 m³
